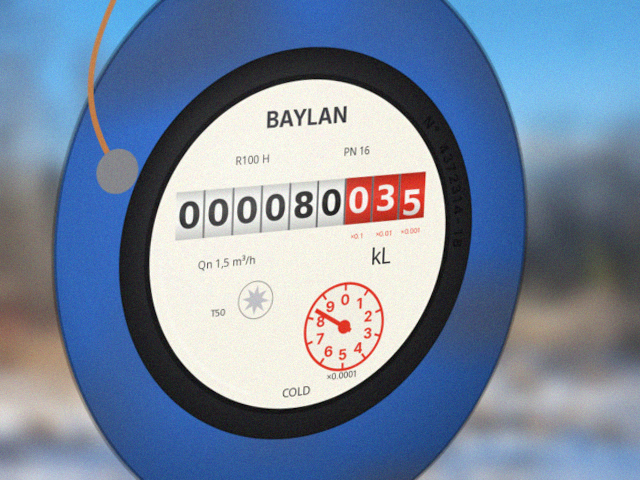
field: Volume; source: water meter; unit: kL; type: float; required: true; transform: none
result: 80.0348 kL
